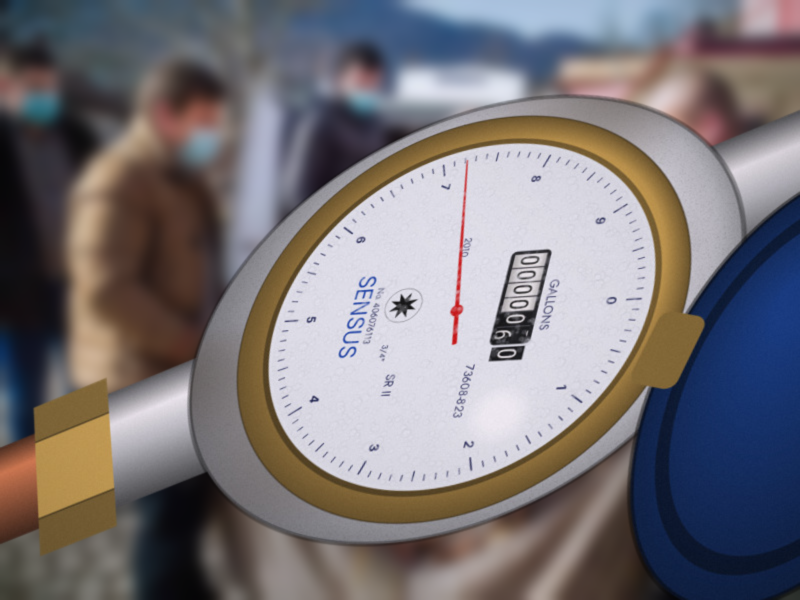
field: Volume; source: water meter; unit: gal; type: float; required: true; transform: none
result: 57.2 gal
